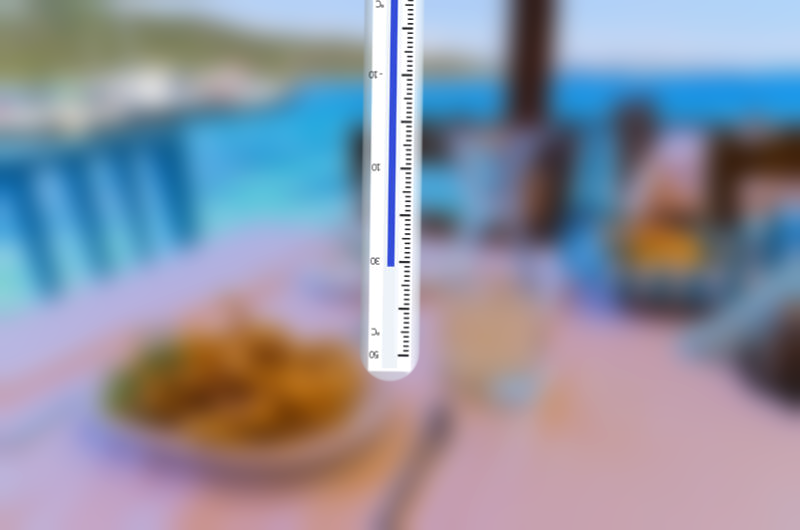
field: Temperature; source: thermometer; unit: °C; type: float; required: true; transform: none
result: 31 °C
